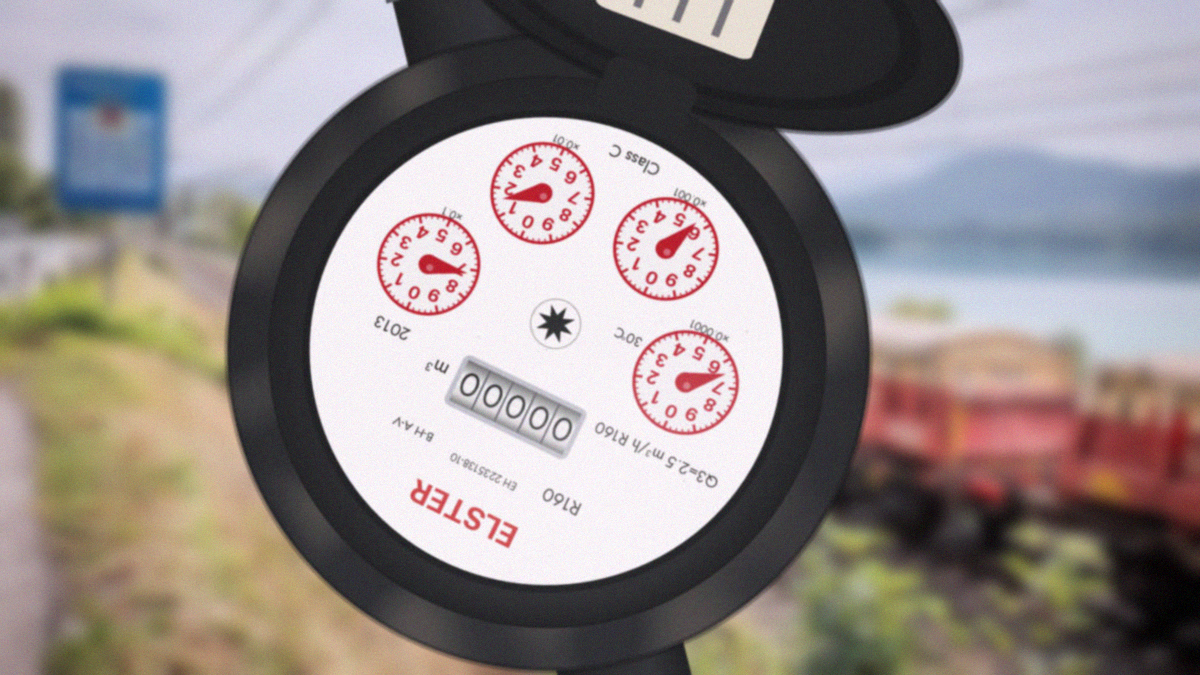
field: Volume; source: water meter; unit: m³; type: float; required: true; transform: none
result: 0.7156 m³
